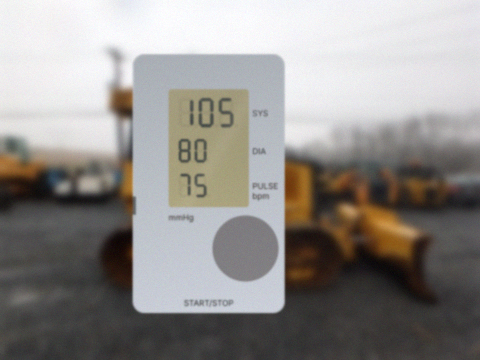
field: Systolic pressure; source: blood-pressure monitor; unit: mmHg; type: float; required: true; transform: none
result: 105 mmHg
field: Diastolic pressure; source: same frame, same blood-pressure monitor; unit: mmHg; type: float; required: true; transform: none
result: 80 mmHg
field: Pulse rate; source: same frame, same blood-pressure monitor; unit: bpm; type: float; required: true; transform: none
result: 75 bpm
